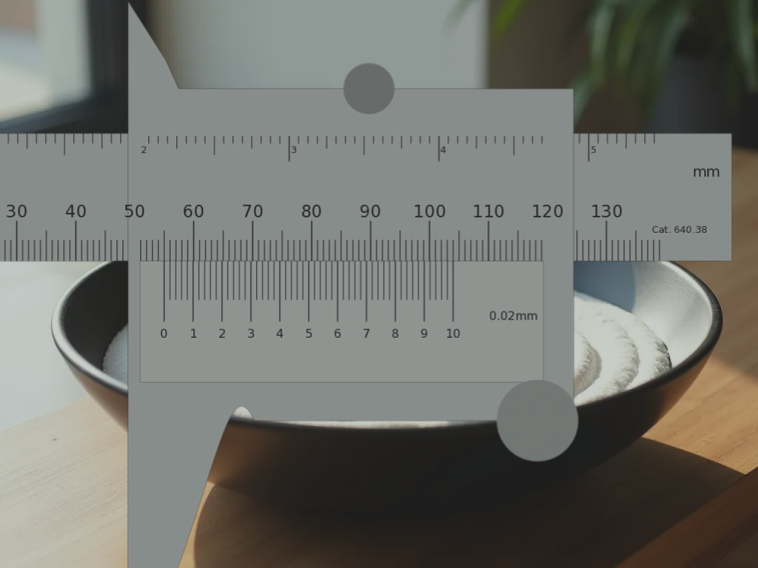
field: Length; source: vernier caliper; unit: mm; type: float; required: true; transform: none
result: 55.0 mm
